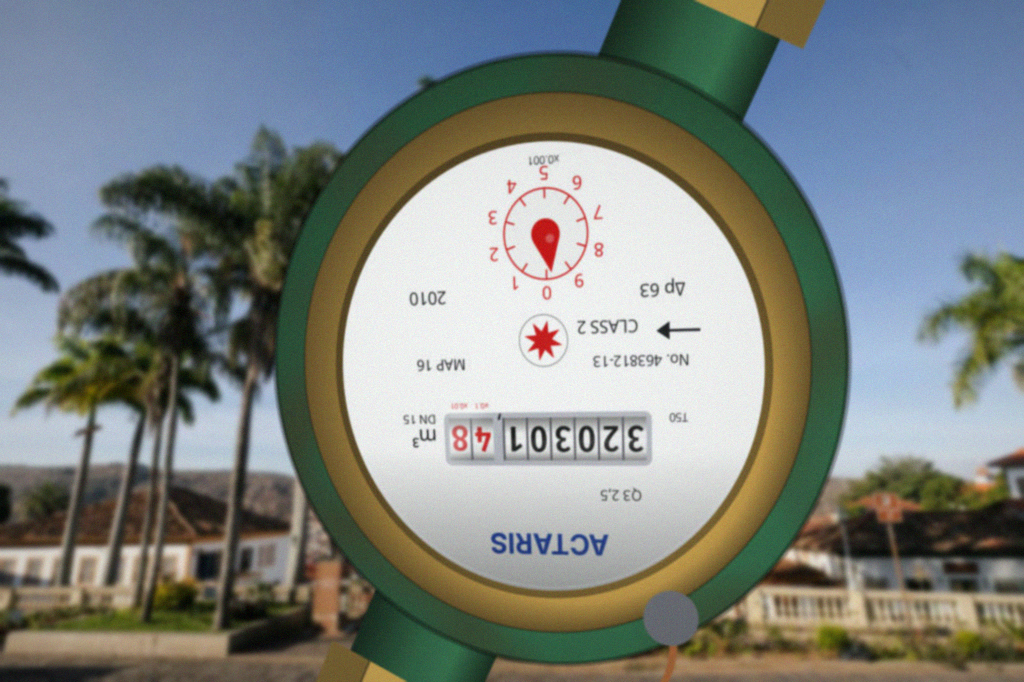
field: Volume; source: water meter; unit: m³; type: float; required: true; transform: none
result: 320301.479 m³
